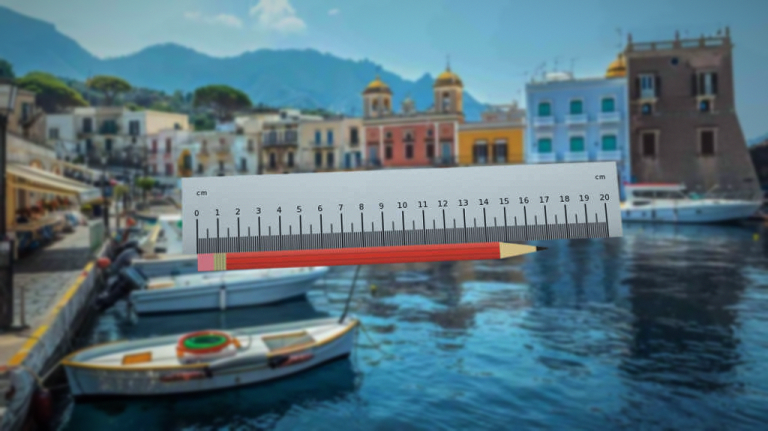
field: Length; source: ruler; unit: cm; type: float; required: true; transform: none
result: 17 cm
